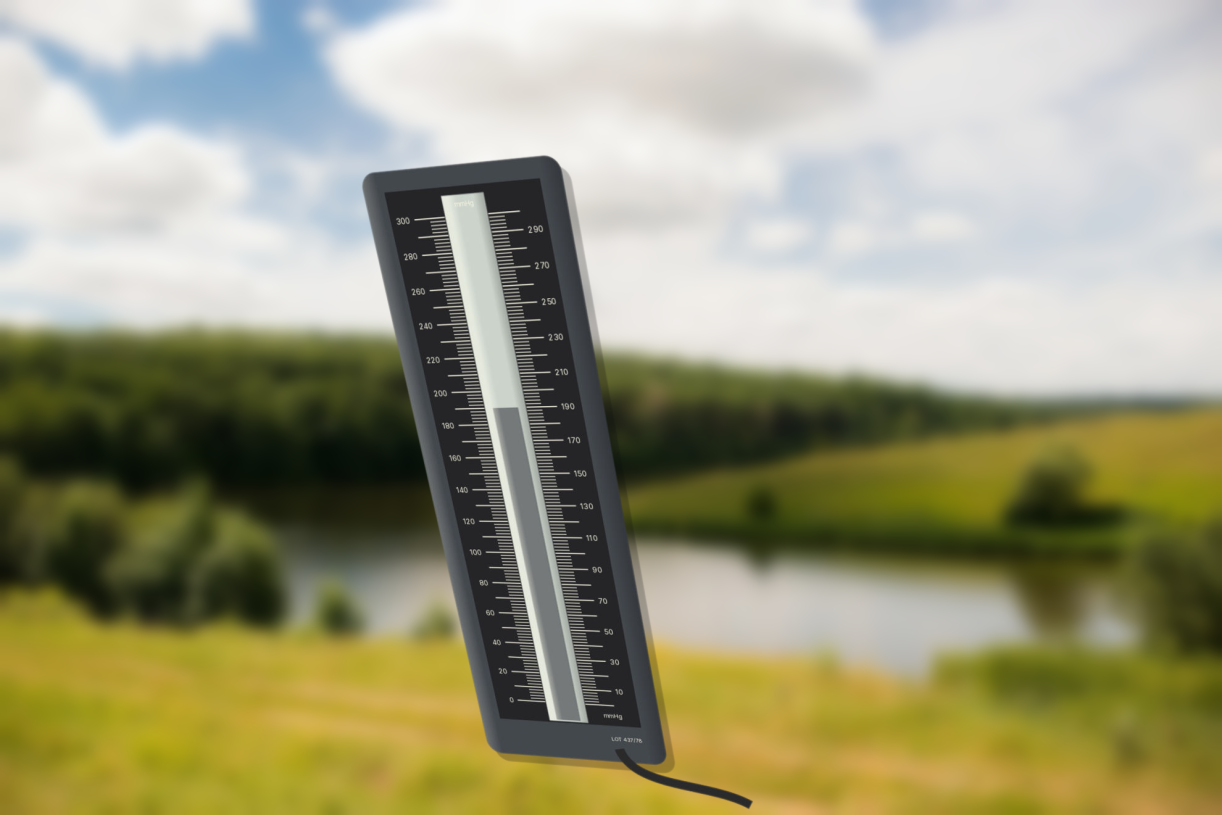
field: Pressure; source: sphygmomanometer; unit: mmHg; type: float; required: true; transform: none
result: 190 mmHg
